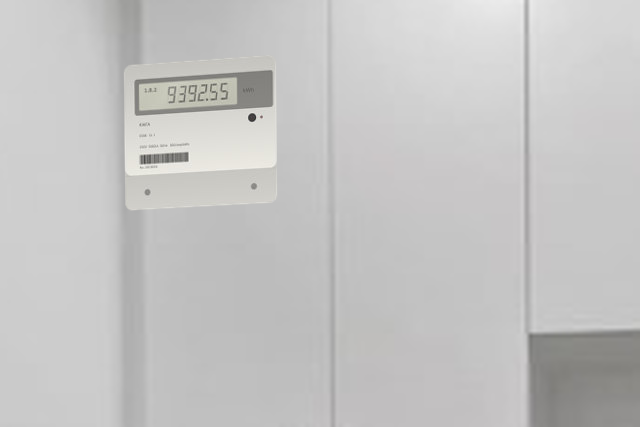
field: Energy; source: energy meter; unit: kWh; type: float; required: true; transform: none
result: 9392.55 kWh
